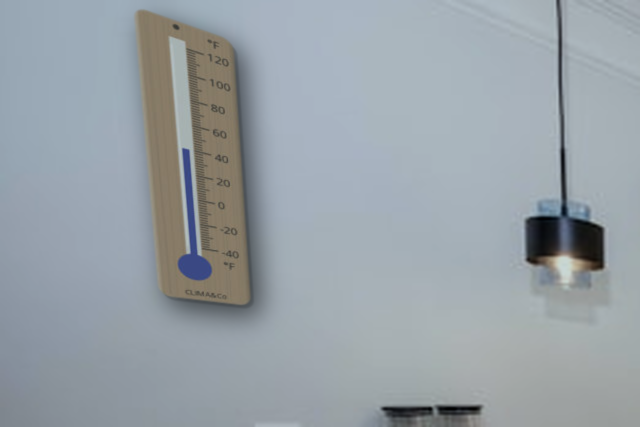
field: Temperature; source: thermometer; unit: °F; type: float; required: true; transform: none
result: 40 °F
